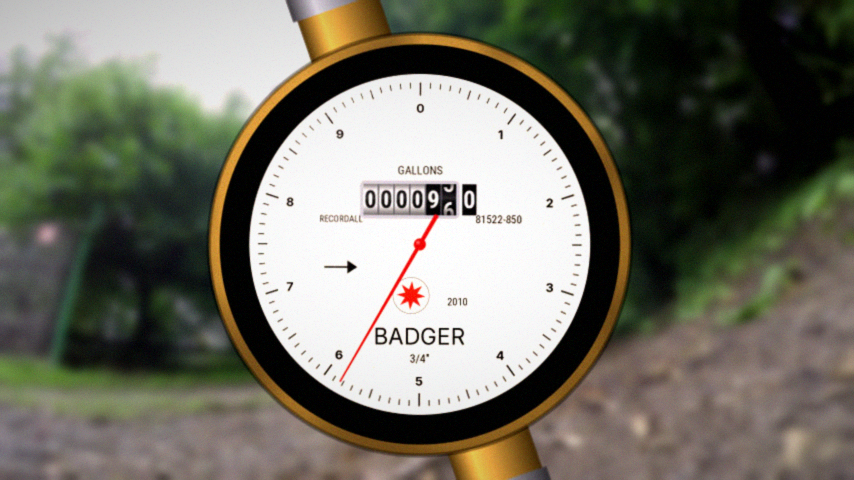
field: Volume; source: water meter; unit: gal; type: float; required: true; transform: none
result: 955.8 gal
